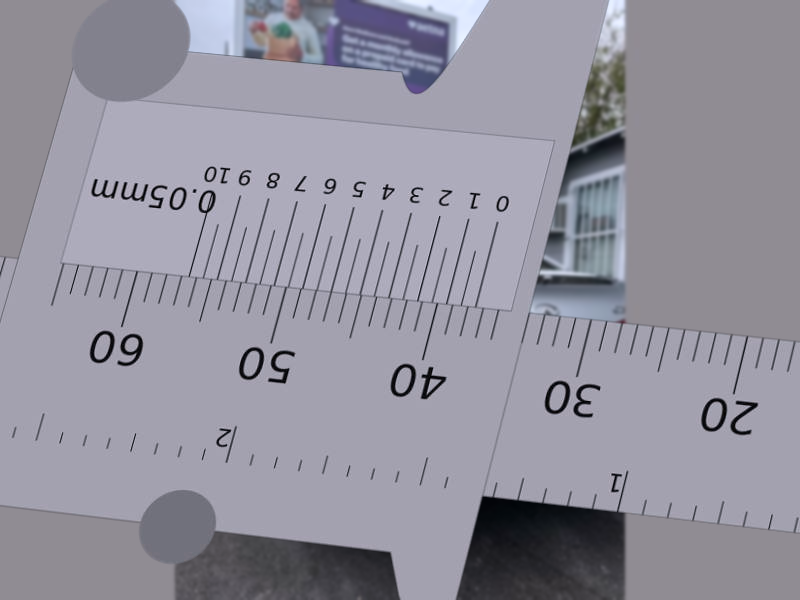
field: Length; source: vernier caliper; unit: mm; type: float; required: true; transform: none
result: 37.5 mm
